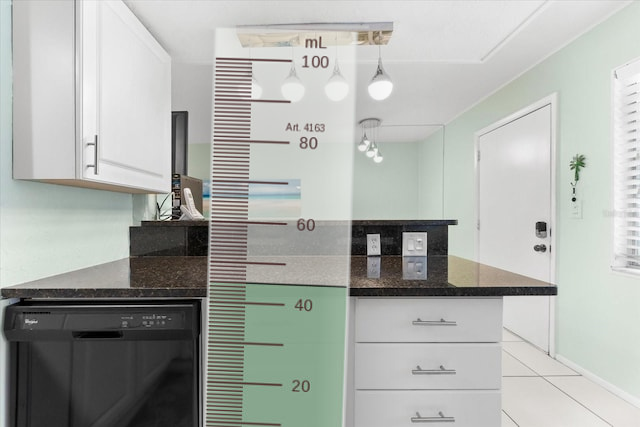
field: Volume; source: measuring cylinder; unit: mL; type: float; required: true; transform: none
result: 45 mL
